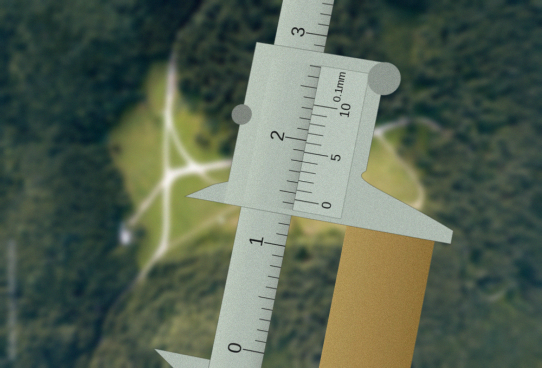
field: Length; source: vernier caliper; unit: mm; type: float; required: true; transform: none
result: 14.4 mm
